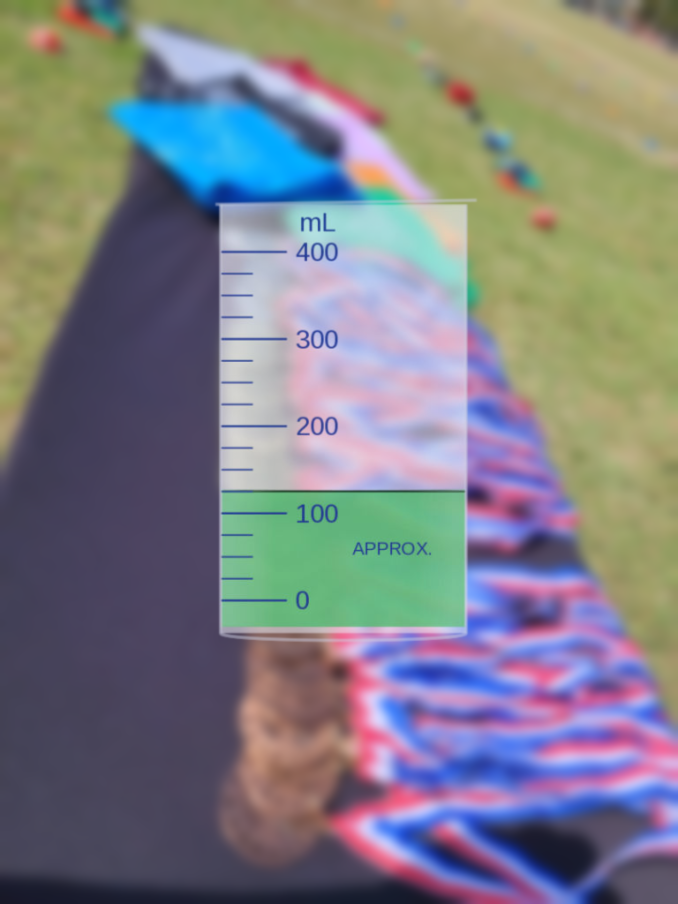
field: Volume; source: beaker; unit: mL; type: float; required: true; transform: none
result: 125 mL
